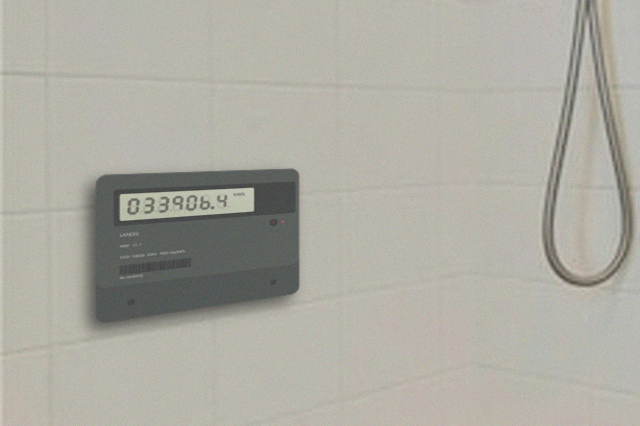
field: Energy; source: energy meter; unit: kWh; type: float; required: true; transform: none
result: 33906.4 kWh
